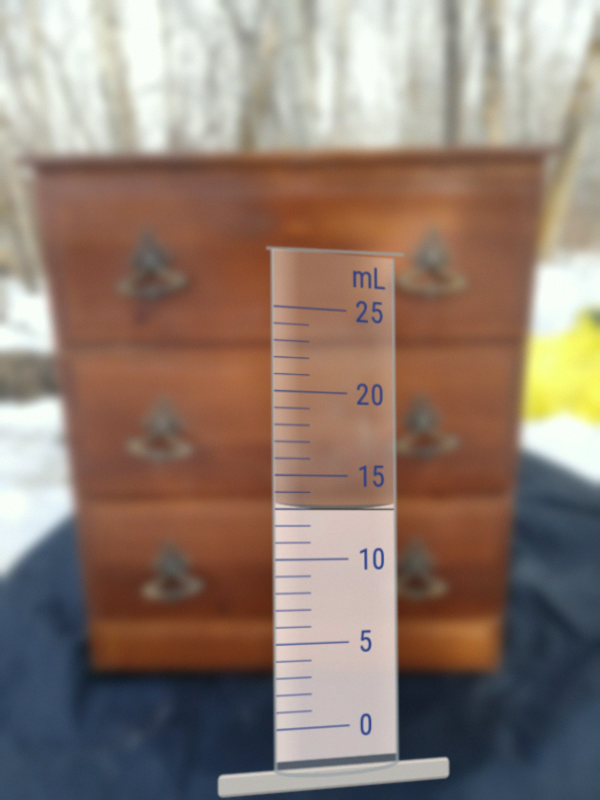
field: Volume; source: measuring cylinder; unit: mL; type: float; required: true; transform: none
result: 13 mL
